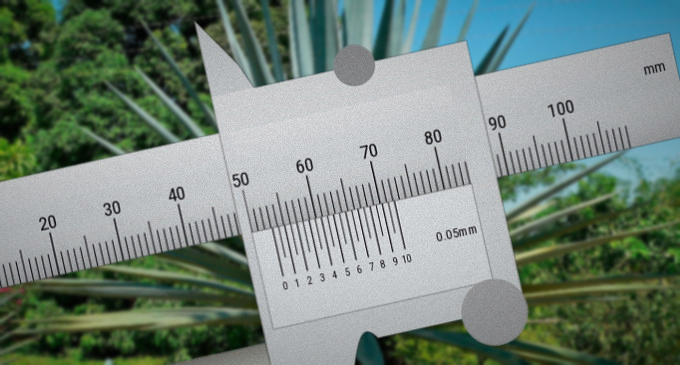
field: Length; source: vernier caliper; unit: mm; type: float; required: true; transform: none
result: 53.2 mm
